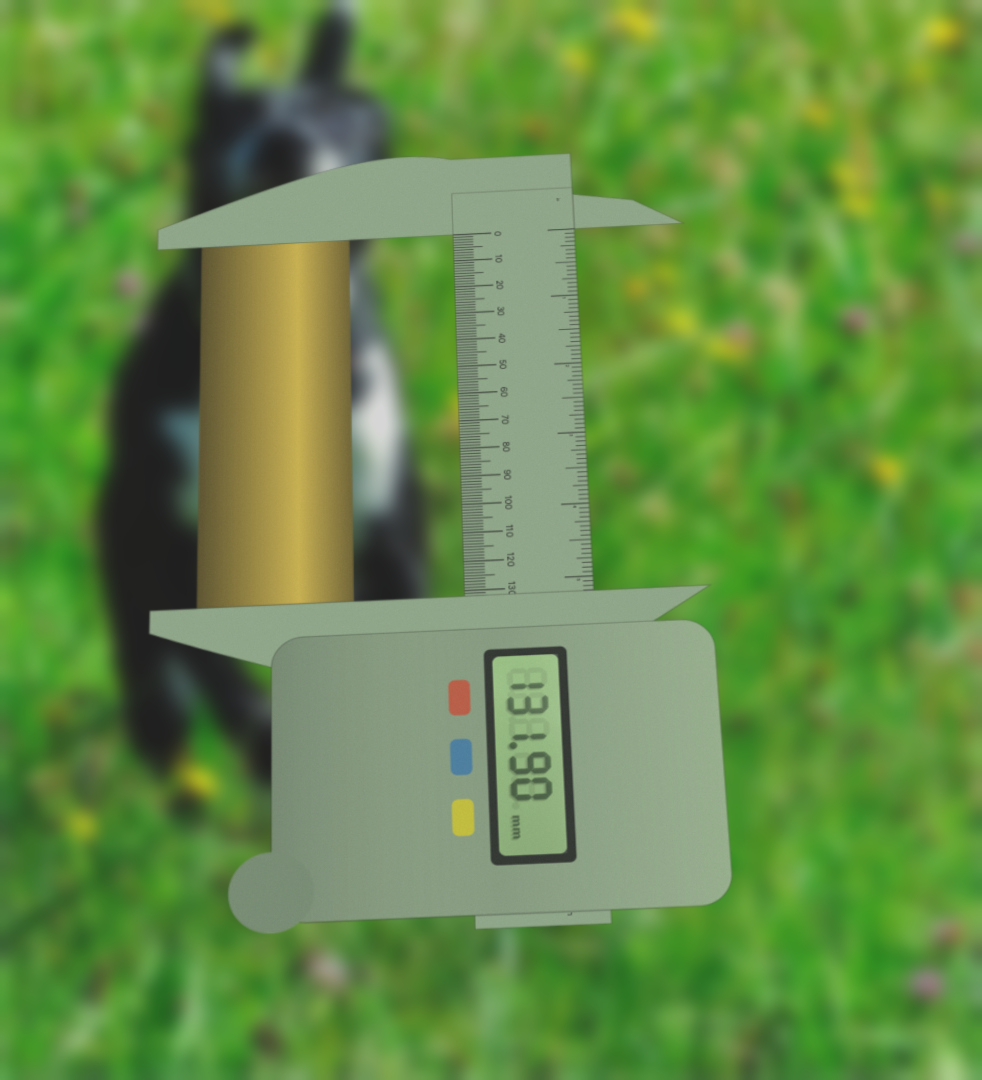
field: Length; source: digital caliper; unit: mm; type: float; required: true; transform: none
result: 131.90 mm
